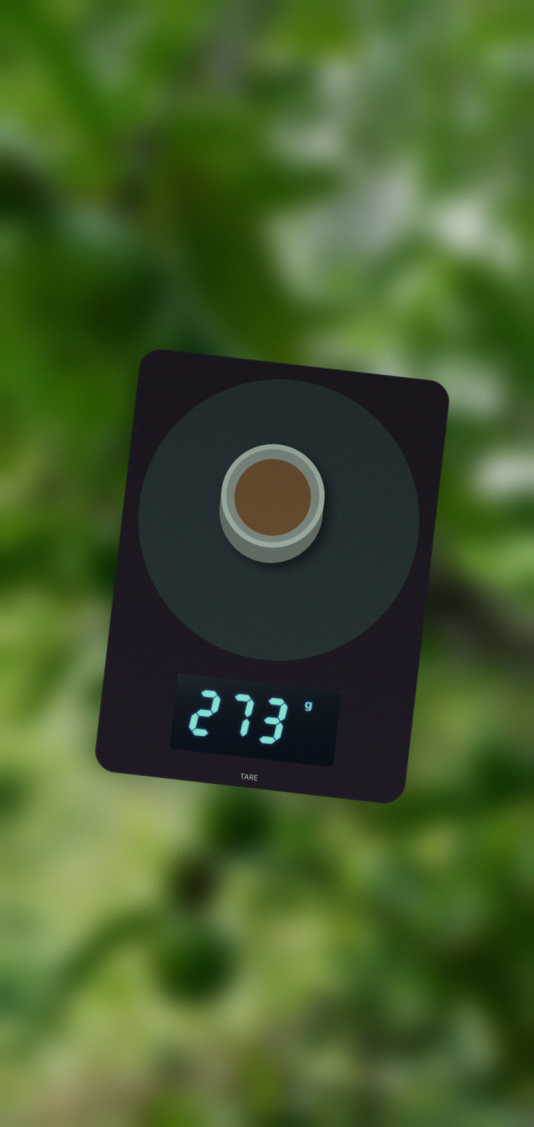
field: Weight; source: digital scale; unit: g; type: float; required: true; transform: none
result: 273 g
